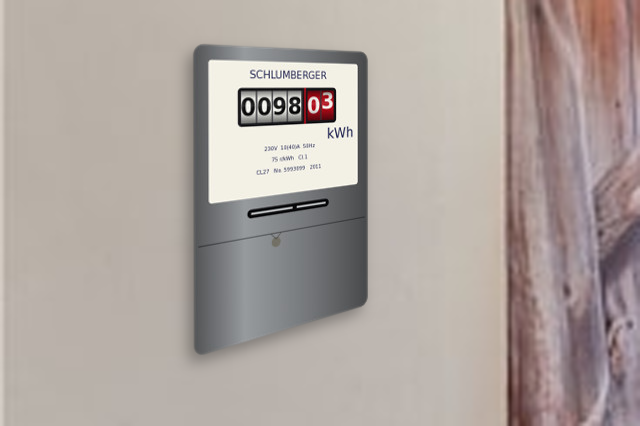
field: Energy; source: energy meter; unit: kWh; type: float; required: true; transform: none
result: 98.03 kWh
